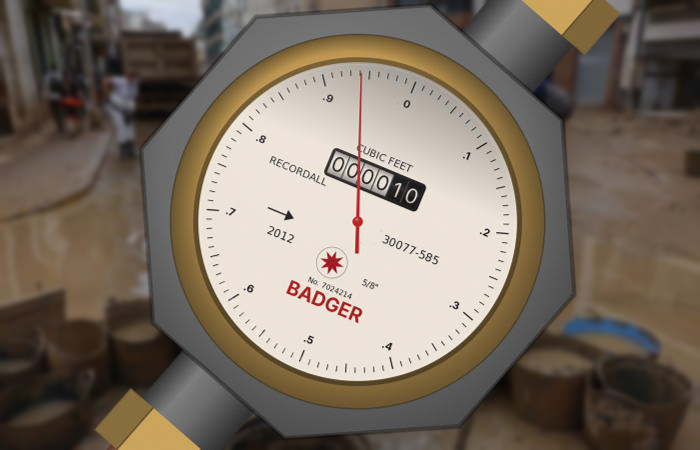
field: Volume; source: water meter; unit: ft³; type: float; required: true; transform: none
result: 9.94 ft³
